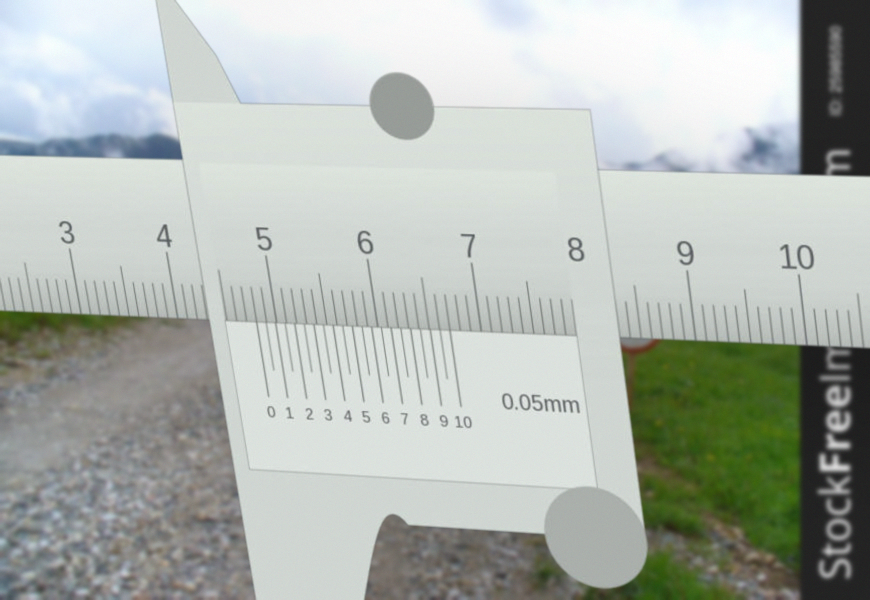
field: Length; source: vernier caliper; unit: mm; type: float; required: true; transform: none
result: 48.0 mm
